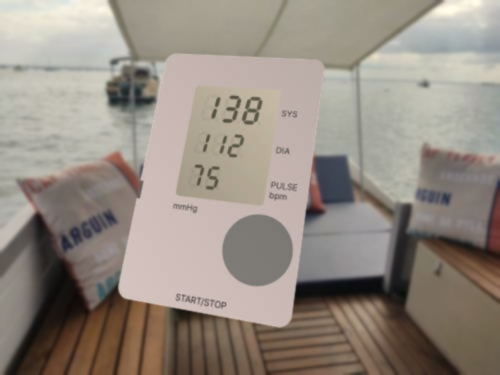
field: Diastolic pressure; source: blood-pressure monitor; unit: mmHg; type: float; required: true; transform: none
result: 112 mmHg
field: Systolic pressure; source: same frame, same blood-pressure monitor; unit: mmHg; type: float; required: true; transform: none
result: 138 mmHg
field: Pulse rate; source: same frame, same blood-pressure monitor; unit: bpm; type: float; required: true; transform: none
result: 75 bpm
